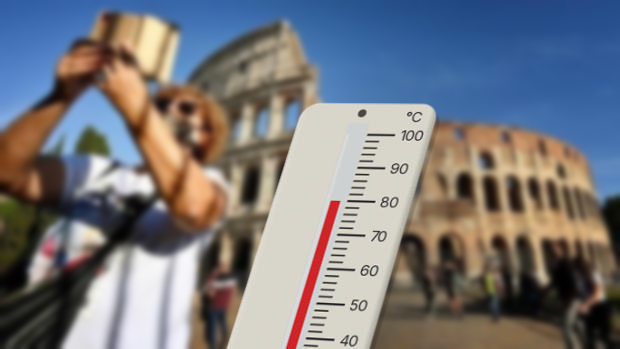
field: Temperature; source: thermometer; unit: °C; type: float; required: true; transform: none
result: 80 °C
